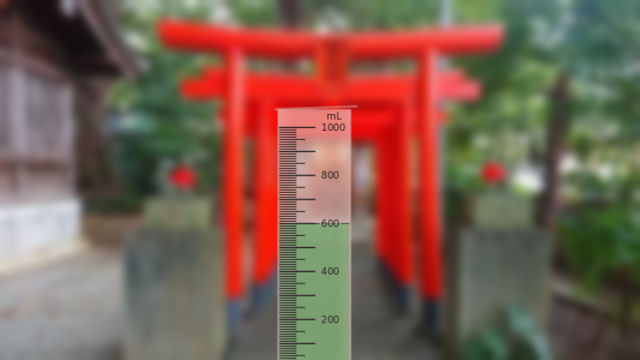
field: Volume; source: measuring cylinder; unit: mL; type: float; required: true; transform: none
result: 600 mL
